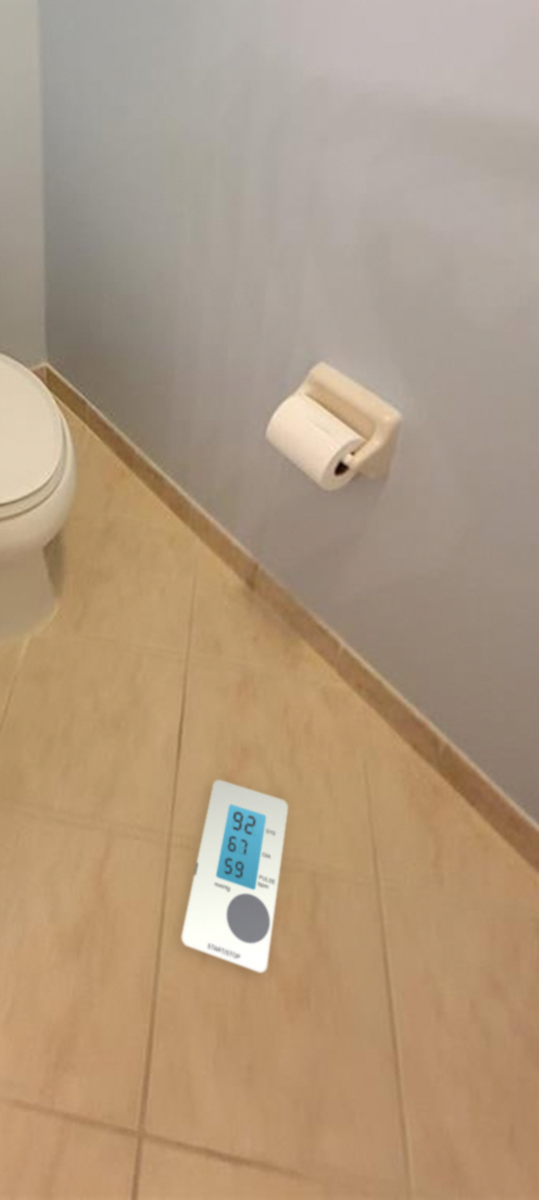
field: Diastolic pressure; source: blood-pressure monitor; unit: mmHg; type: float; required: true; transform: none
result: 67 mmHg
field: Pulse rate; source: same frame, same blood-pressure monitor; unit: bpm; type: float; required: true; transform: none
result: 59 bpm
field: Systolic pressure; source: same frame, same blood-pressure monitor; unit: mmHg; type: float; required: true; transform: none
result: 92 mmHg
